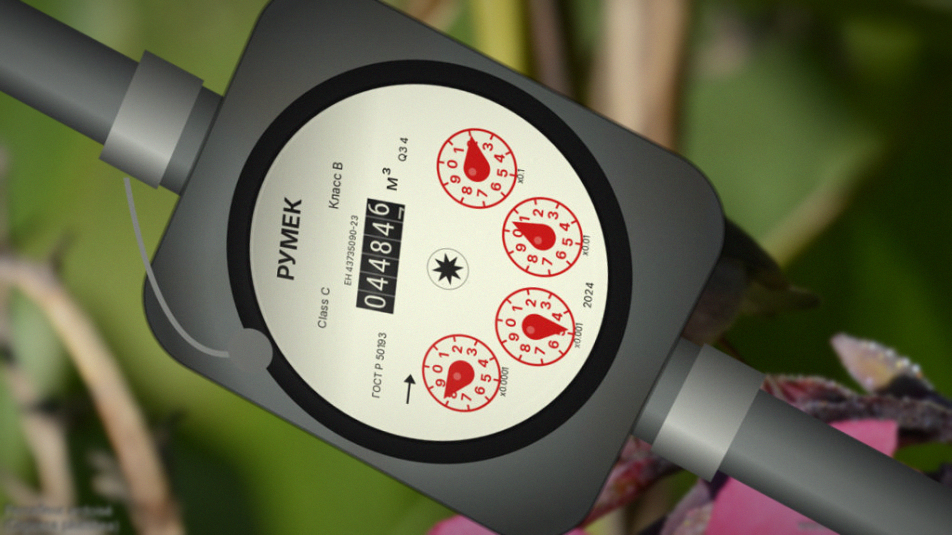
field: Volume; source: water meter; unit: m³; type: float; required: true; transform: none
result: 44846.2048 m³
